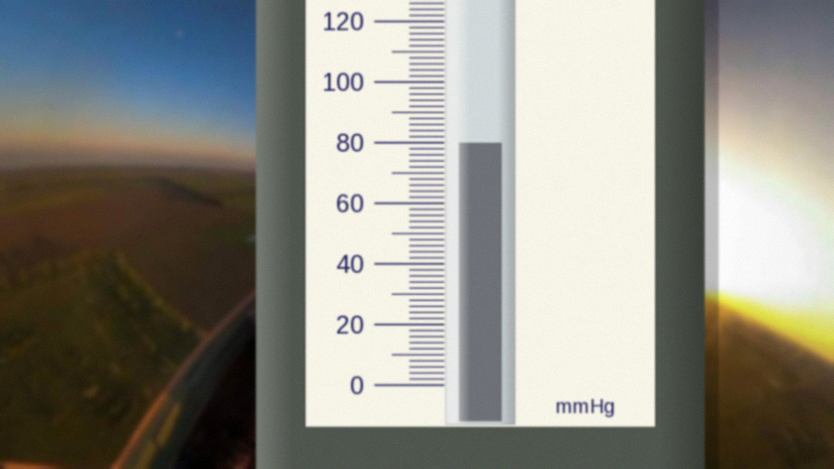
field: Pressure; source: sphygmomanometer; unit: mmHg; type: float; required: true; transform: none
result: 80 mmHg
